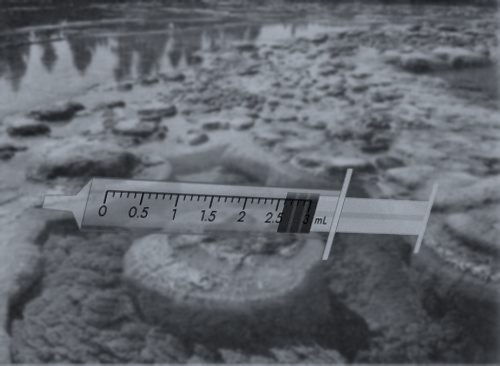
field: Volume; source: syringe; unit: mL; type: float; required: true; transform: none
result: 2.6 mL
